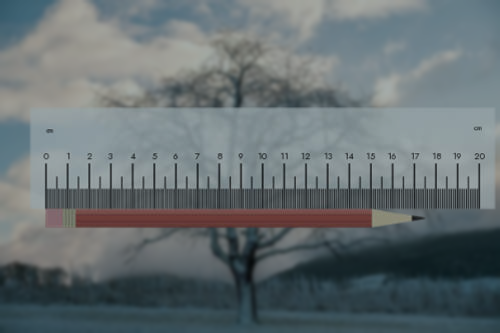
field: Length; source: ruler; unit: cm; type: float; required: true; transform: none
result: 17.5 cm
